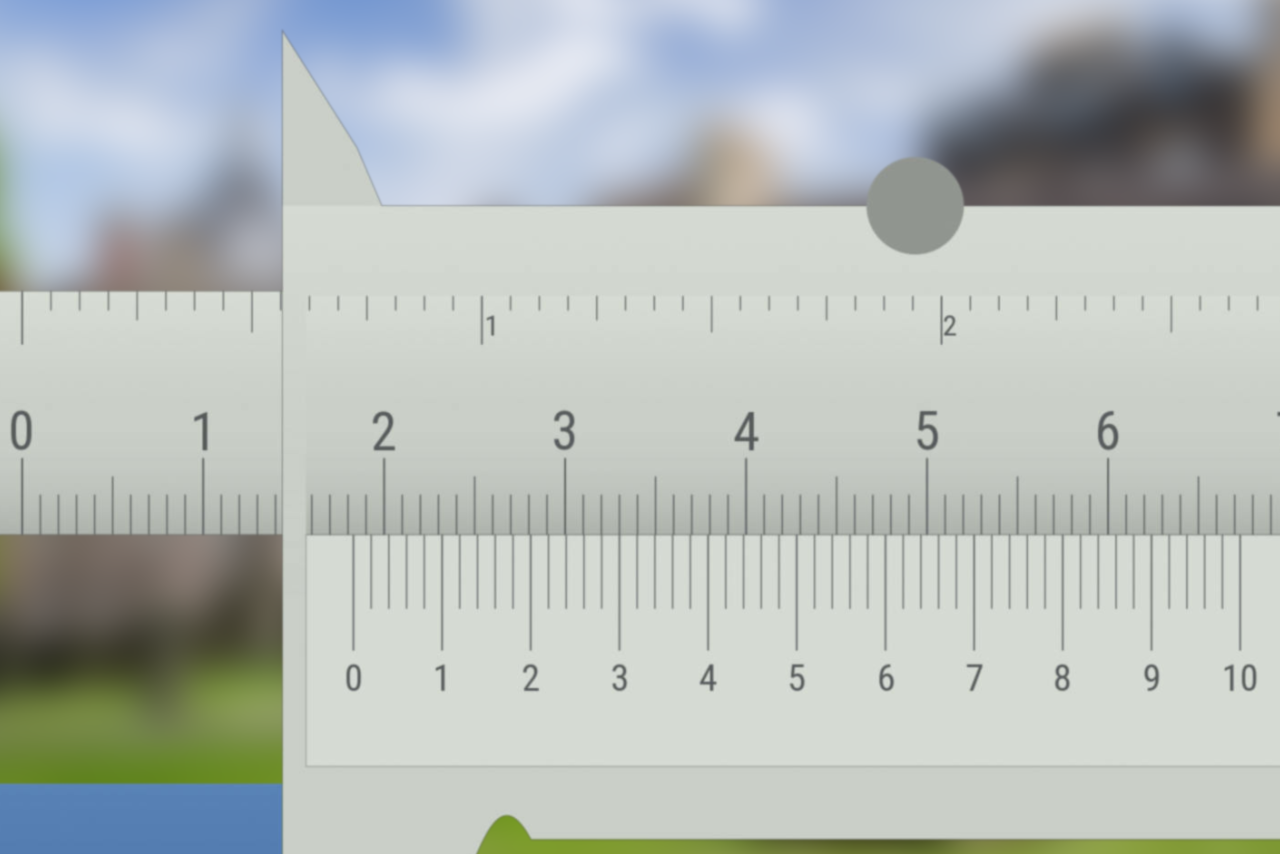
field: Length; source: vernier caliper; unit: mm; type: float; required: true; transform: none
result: 18.3 mm
